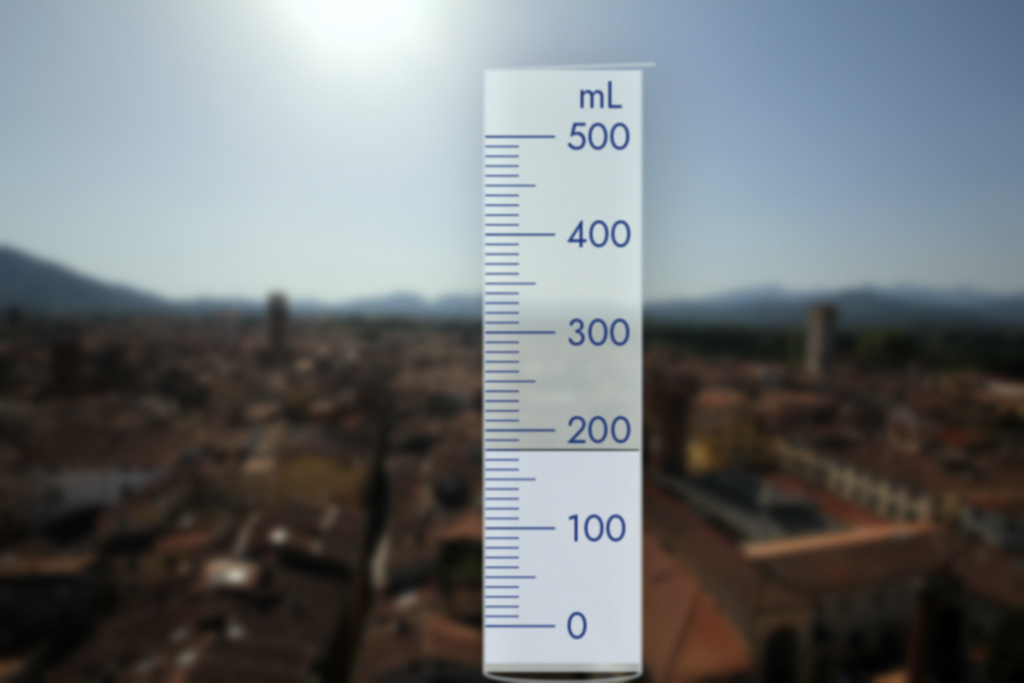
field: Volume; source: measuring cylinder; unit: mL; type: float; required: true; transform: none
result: 180 mL
